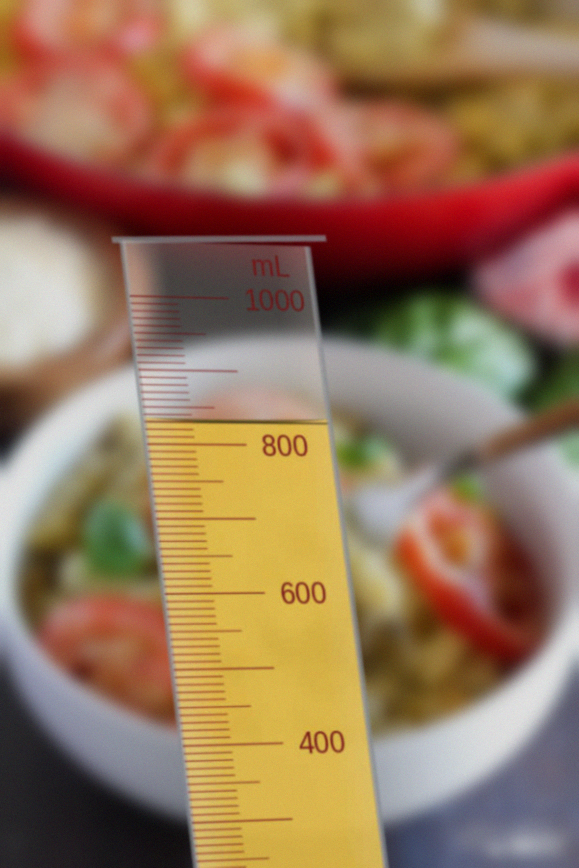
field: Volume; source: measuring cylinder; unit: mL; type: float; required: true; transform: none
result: 830 mL
